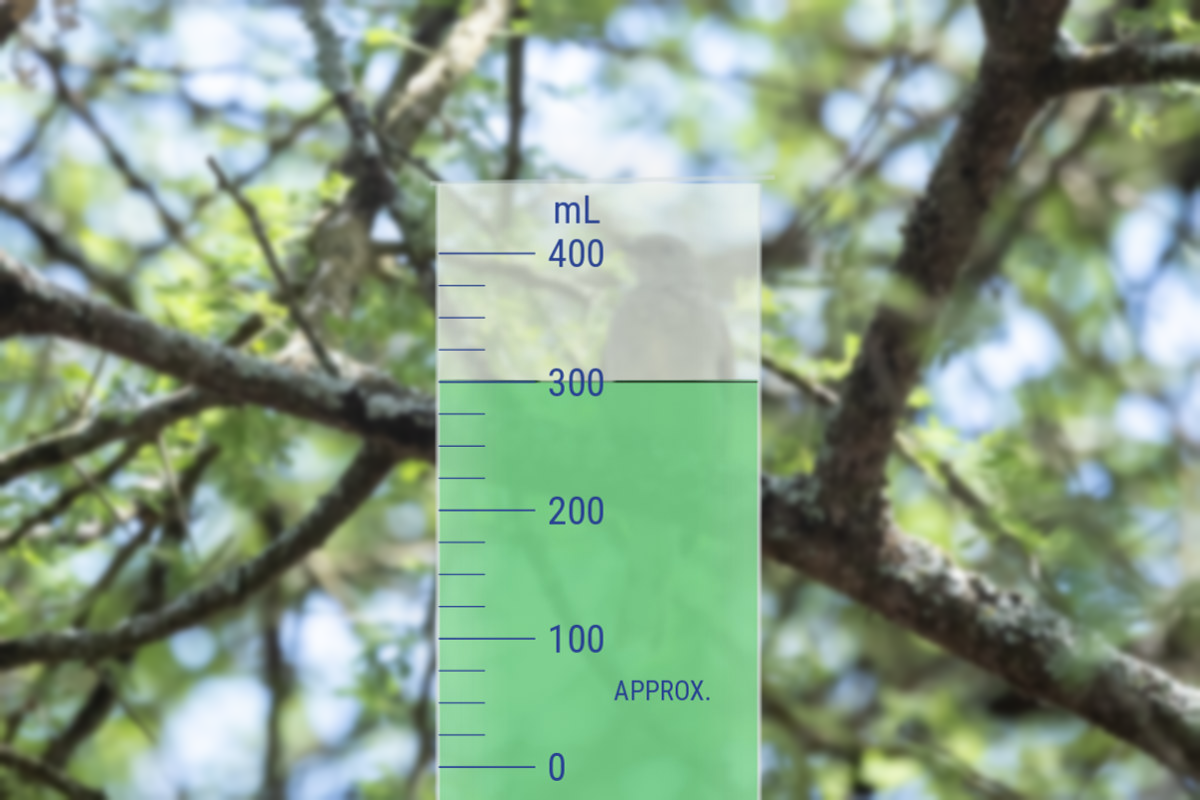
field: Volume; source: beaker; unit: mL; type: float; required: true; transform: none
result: 300 mL
